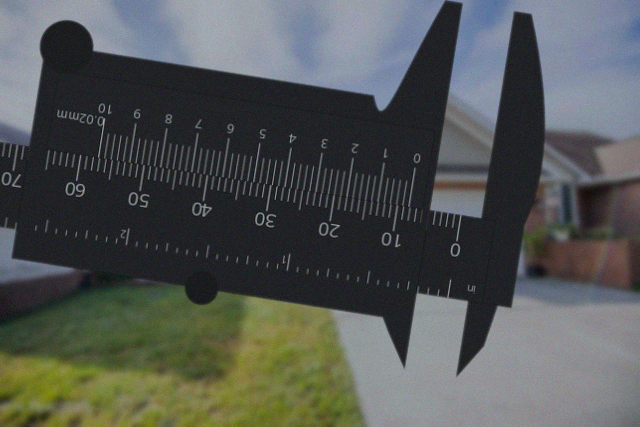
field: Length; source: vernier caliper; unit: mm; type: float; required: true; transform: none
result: 8.2 mm
